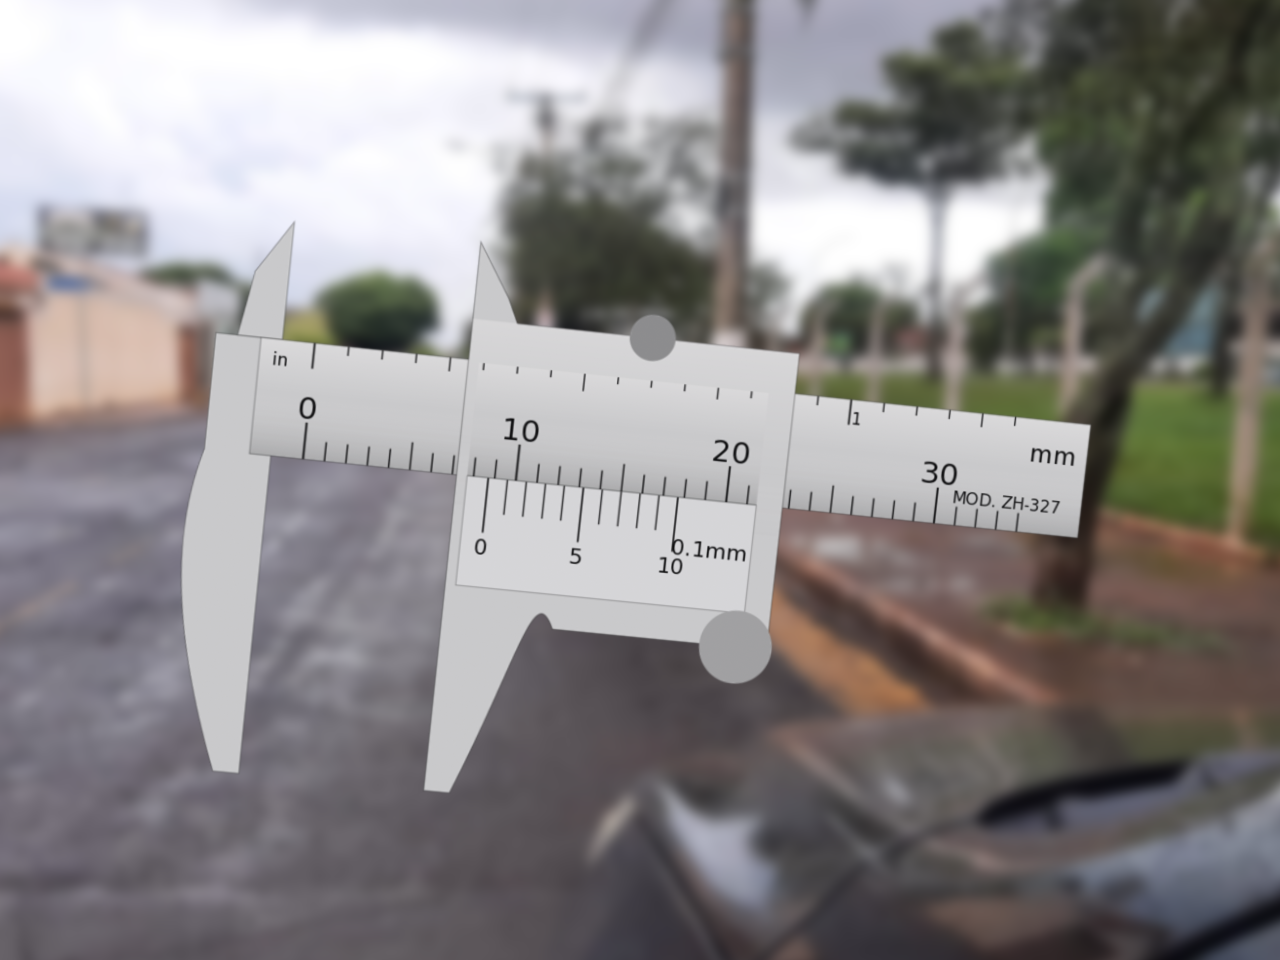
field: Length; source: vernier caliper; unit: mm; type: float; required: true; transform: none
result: 8.7 mm
